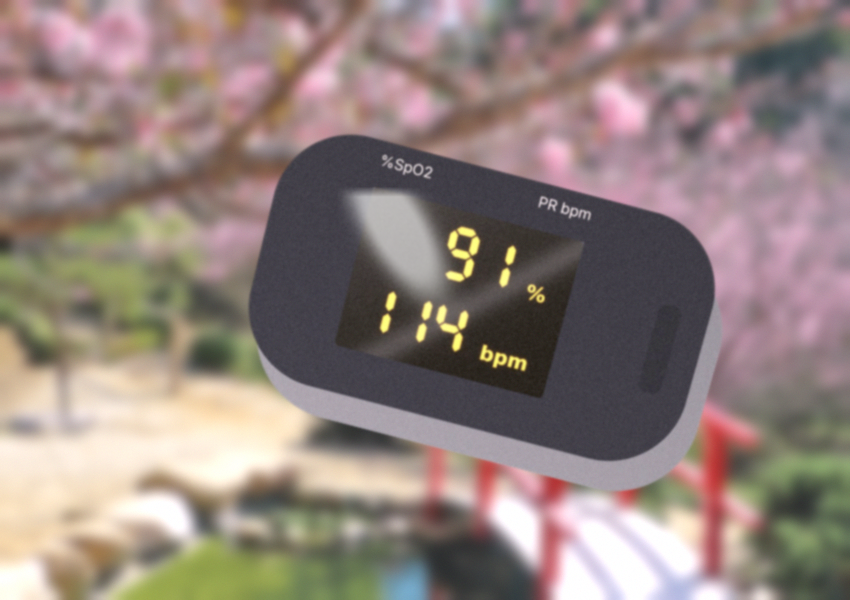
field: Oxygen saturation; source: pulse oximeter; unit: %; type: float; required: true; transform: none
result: 91 %
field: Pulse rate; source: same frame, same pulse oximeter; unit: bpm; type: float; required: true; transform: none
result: 114 bpm
